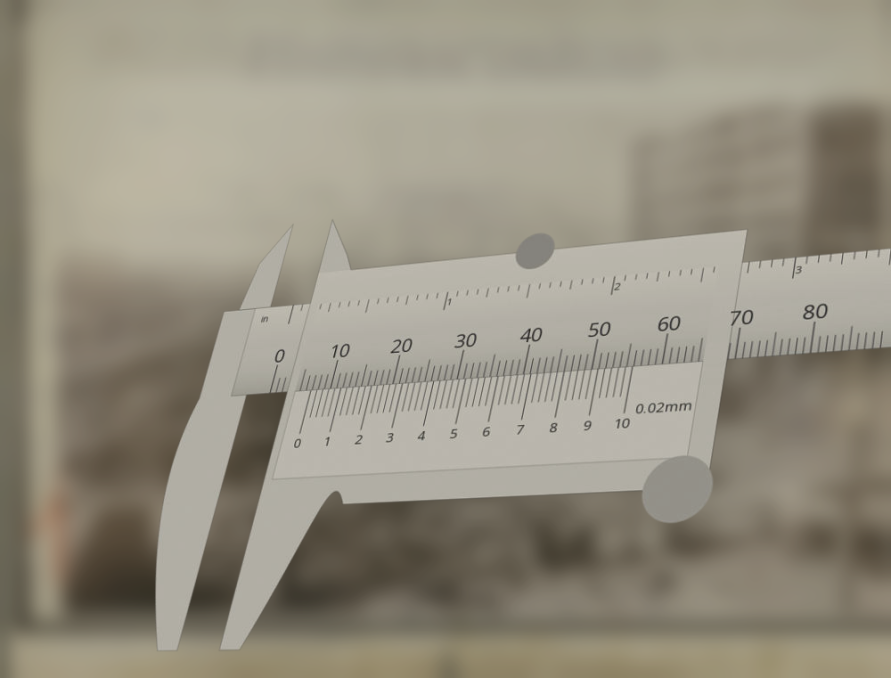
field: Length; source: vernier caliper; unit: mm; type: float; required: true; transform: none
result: 6.8 mm
